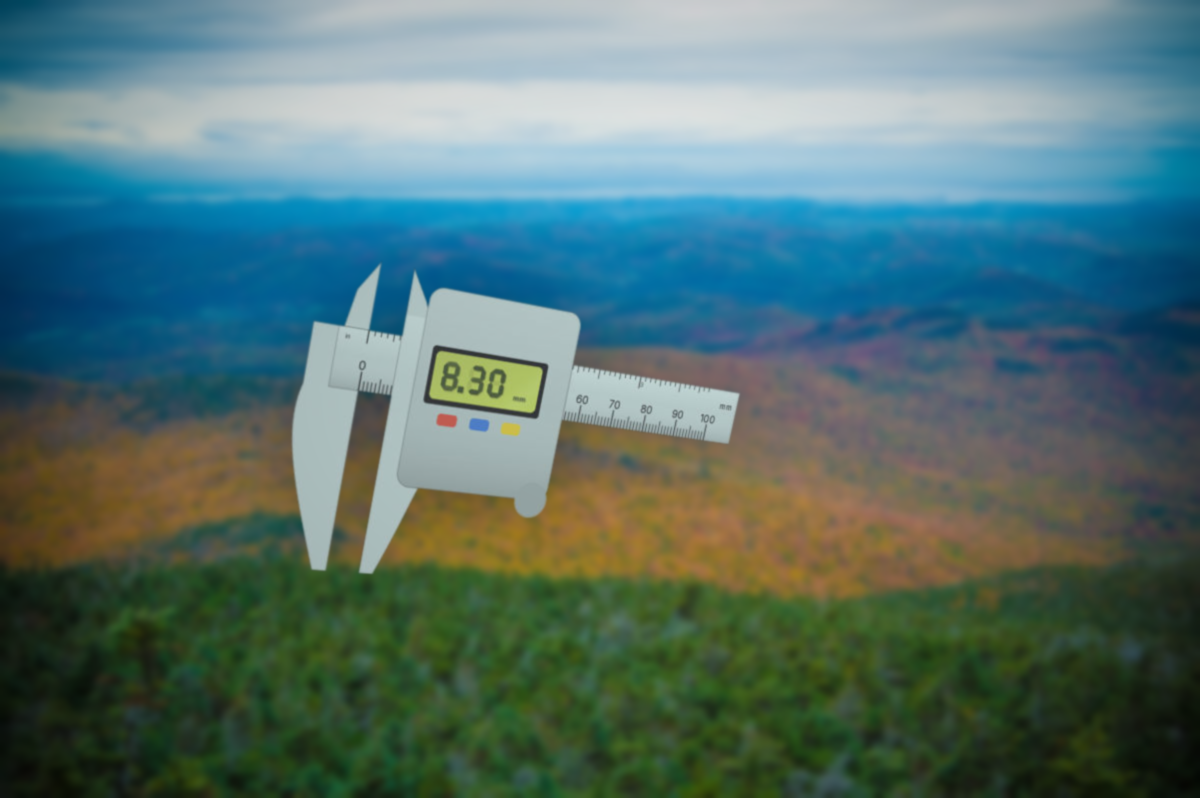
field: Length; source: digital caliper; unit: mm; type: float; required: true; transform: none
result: 8.30 mm
